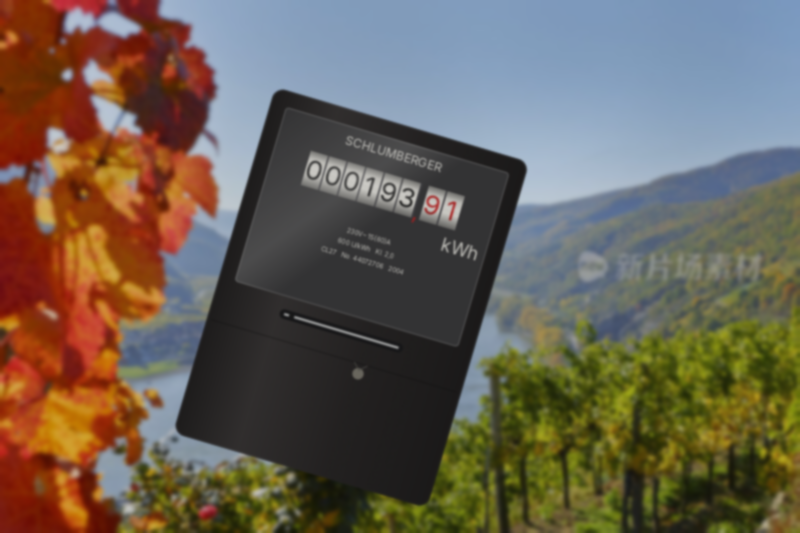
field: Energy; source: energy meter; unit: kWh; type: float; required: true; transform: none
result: 193.91 kWh
